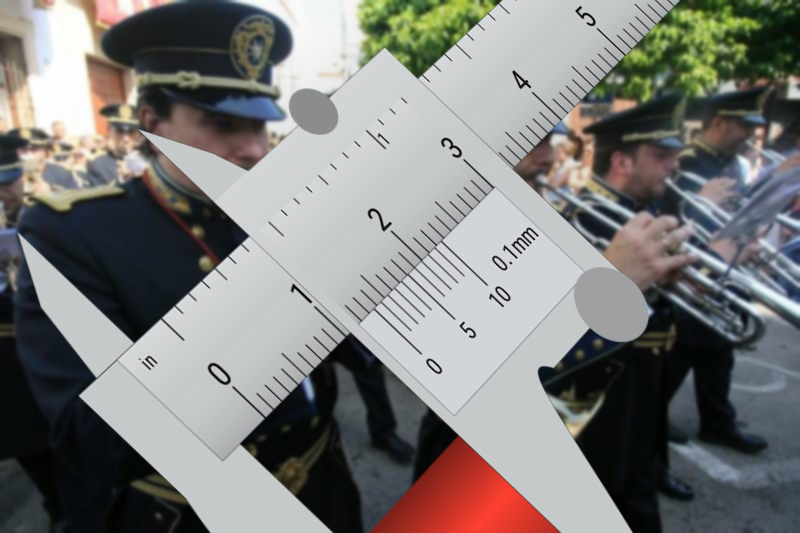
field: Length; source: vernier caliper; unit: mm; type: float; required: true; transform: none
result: 13.6 mm
